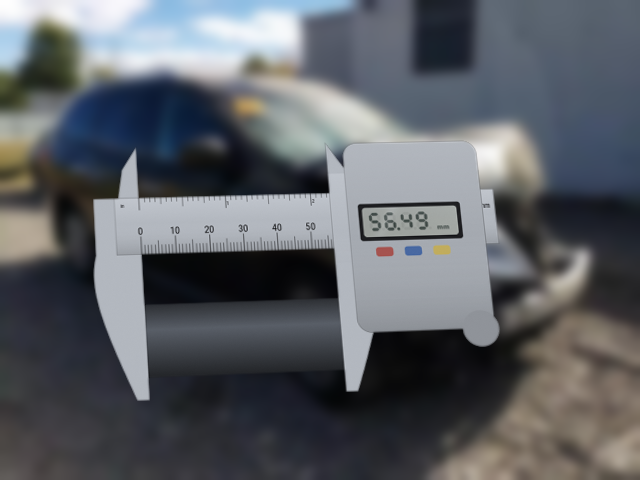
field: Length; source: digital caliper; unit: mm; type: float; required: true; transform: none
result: 56.49 mm
